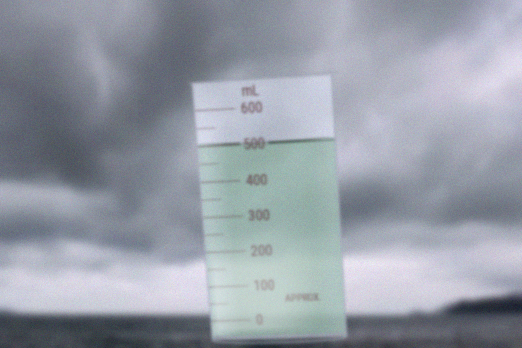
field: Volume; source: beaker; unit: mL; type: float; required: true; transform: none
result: 500 mL
